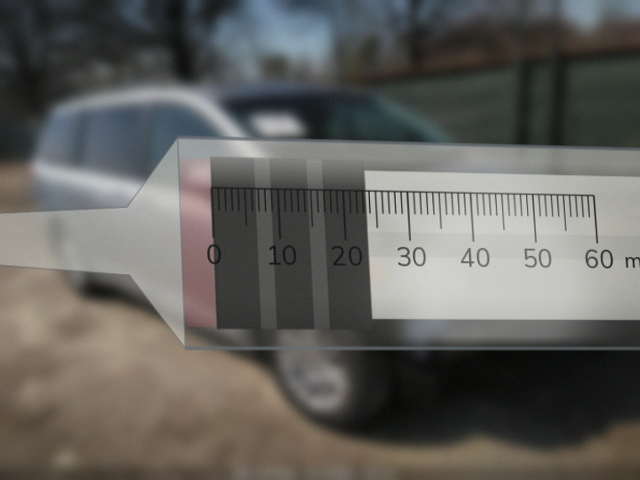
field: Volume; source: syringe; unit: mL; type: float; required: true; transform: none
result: 0 mL
